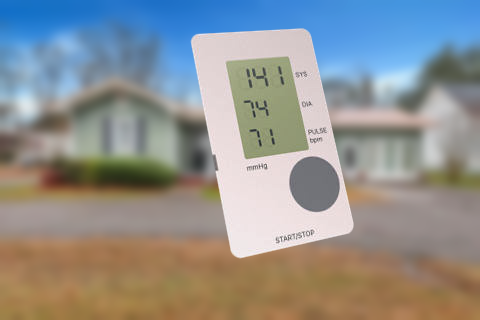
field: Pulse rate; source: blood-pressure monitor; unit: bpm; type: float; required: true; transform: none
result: 71 bpm
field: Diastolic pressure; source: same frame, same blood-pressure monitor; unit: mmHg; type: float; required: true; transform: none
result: 74 mmHg
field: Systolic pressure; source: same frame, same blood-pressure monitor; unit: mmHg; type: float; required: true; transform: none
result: 141 mmHg
